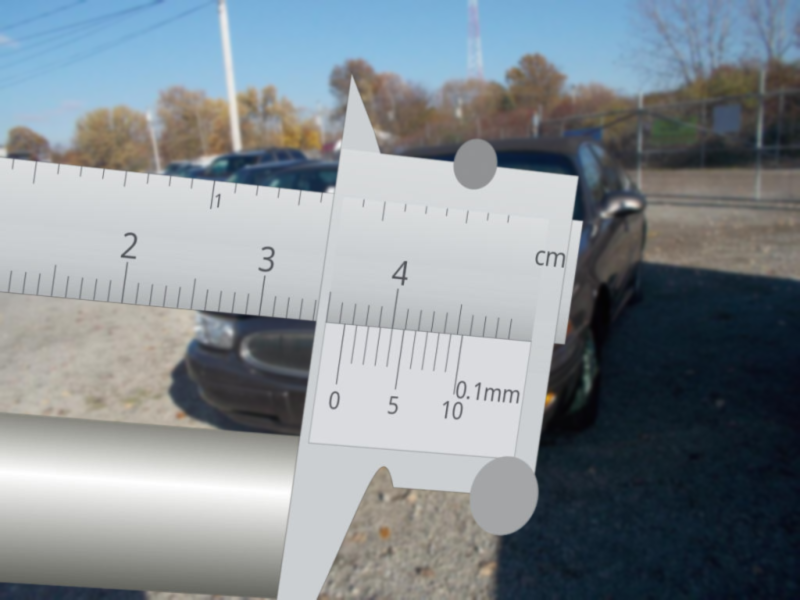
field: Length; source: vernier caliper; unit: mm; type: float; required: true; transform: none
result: 36.4 mm
